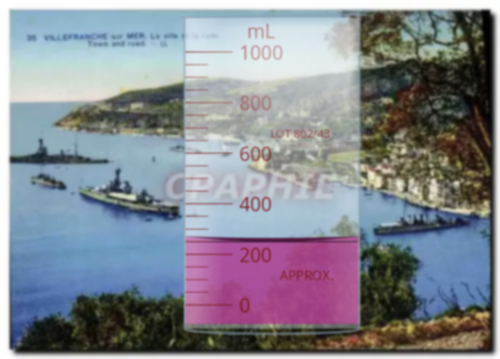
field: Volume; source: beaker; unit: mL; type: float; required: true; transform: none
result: 250 mL
